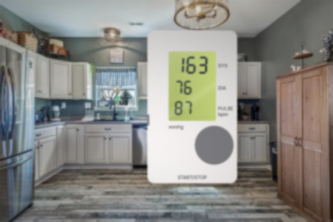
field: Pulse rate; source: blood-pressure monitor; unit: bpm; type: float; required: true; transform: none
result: 87 bpm
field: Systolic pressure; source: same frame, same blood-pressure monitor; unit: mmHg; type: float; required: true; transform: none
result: 163 mmHg
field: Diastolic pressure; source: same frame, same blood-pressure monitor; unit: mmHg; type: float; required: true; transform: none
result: 76 mmHg
